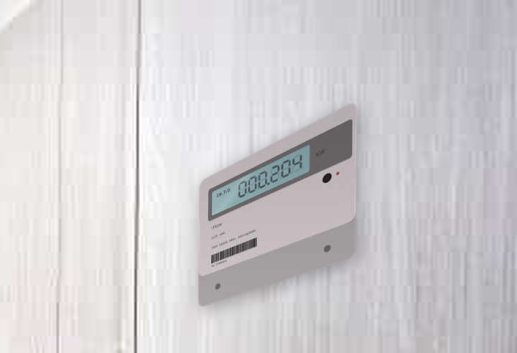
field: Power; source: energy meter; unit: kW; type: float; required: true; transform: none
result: 0.204 kW
